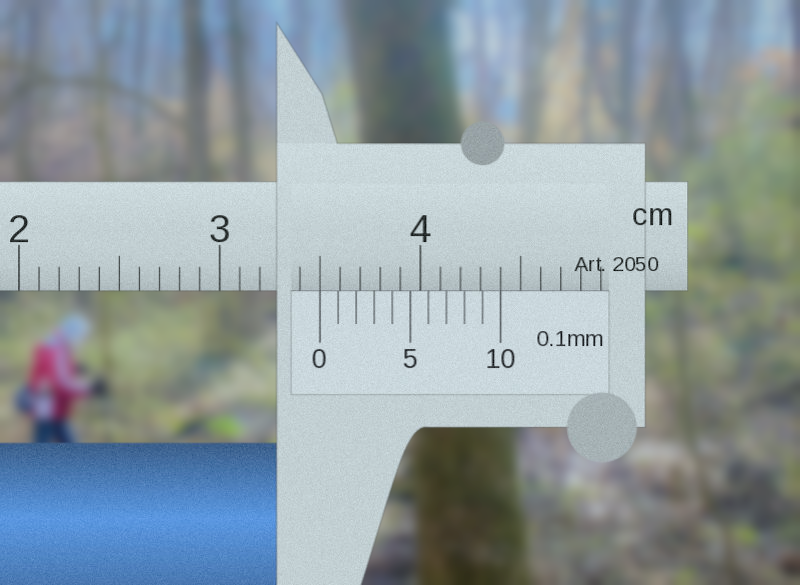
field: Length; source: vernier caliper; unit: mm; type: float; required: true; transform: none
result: 35.0 mm
